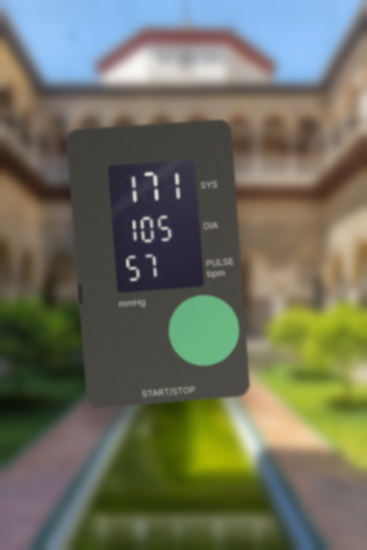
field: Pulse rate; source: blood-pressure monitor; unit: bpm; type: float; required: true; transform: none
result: 57 bpm
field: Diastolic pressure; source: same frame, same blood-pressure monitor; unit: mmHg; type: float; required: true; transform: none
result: 105 mmHg
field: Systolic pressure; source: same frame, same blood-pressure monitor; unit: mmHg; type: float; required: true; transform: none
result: 171 mmHg
